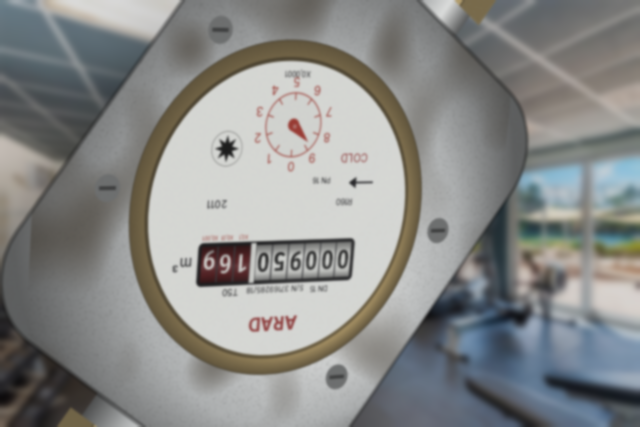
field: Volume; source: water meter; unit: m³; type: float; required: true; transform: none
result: 950.1688 m³
